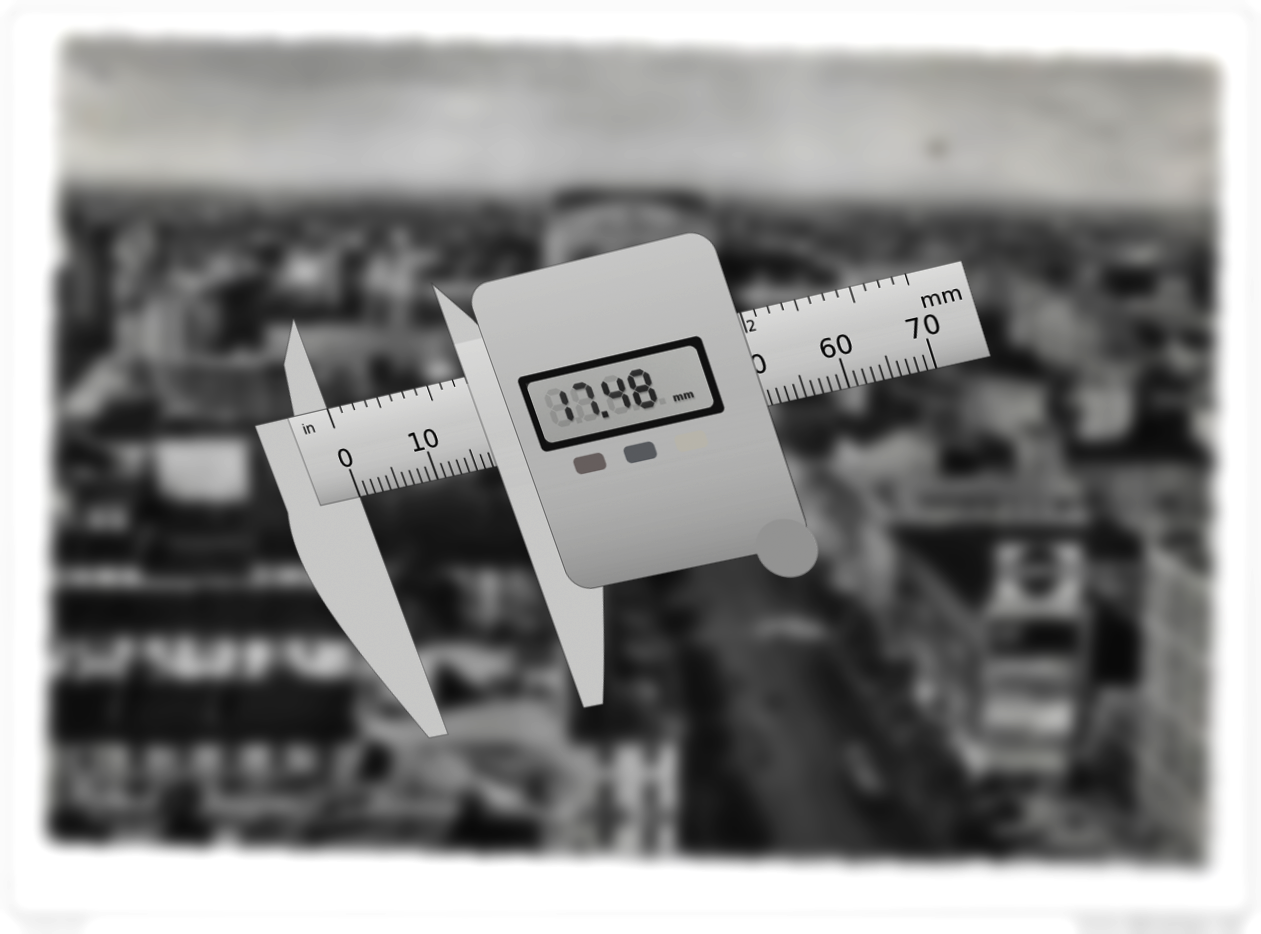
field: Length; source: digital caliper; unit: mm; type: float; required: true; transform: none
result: 17.48 mm
